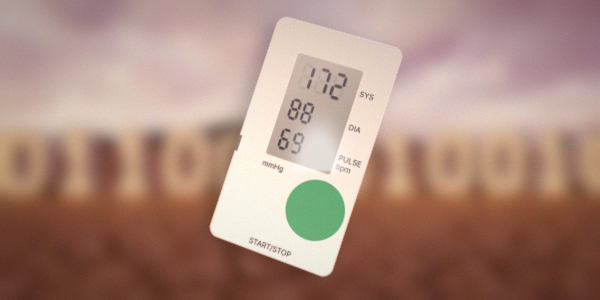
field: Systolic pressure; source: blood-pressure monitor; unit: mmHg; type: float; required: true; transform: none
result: 172 mmHg
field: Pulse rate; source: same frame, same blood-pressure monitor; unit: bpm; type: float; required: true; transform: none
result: 69 bpm
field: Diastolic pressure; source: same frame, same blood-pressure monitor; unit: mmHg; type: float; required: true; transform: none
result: 88 mmHg
